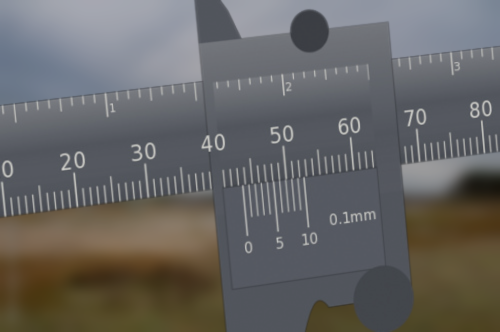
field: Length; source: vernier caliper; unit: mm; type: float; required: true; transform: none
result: 43.6 mm
